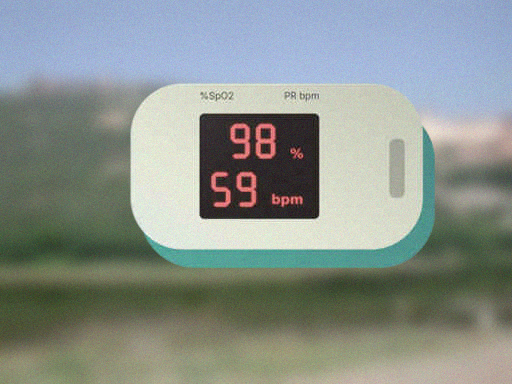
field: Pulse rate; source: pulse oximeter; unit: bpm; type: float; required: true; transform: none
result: 59 bpm
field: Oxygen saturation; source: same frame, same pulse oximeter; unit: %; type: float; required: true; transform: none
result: 98 %
